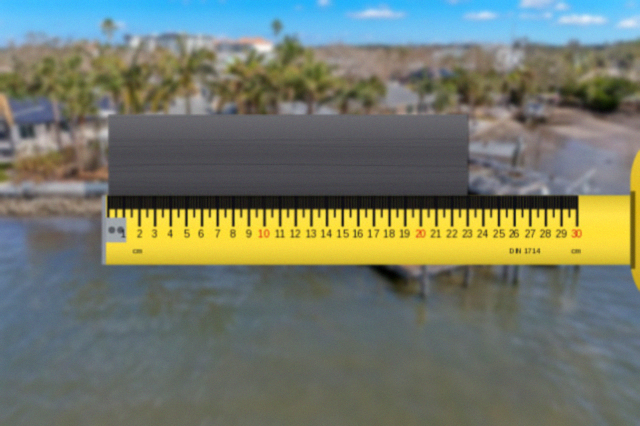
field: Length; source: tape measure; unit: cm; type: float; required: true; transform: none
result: 23 cm
